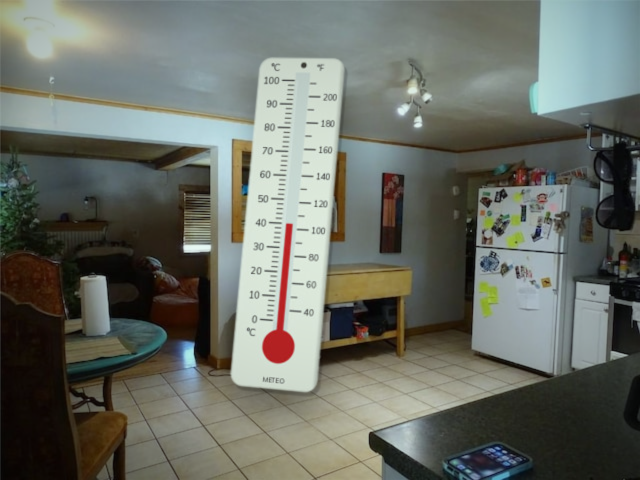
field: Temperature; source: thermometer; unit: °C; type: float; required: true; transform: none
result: 40 °C
